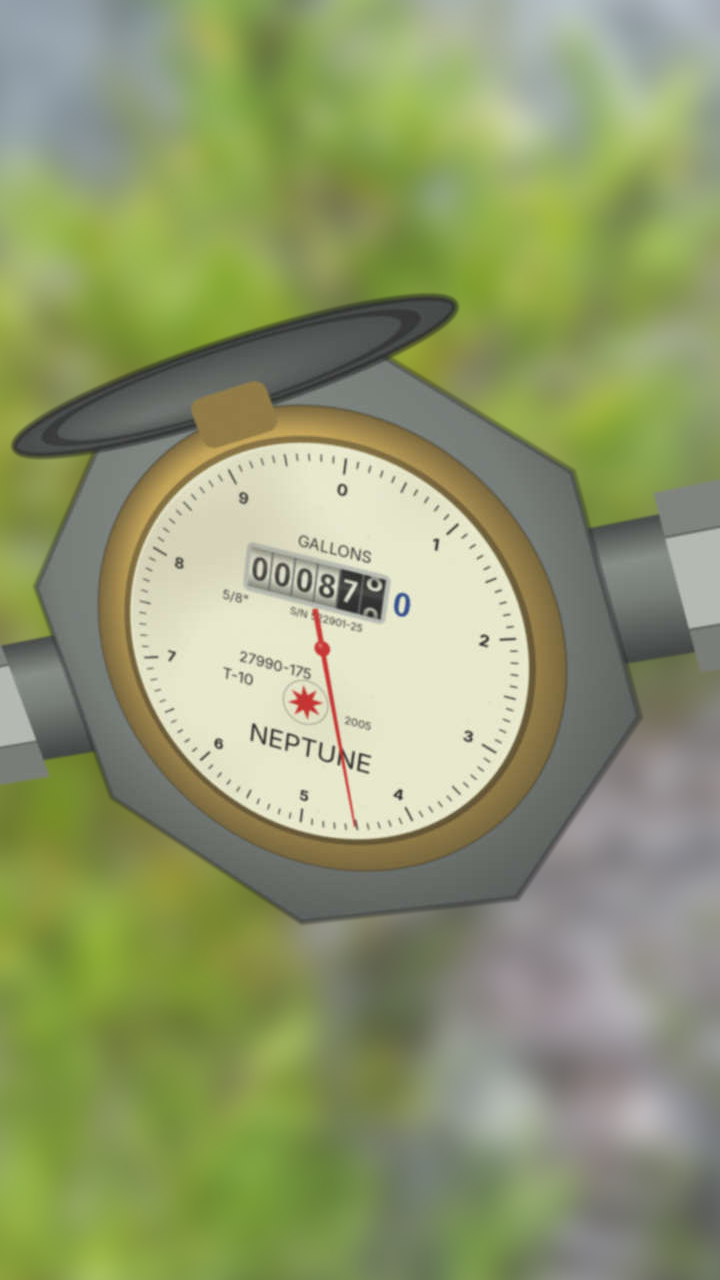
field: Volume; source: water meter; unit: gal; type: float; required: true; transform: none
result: 8784.5 gal
